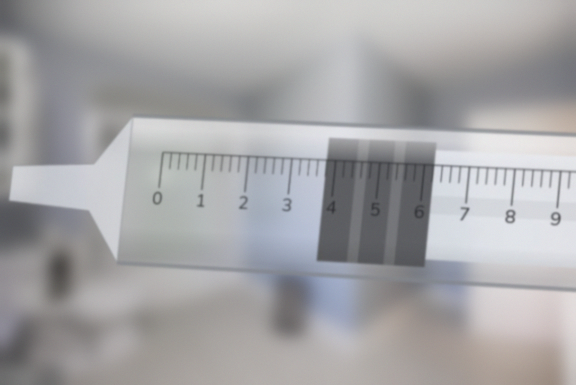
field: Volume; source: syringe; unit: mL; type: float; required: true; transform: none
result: 3.8 mL
